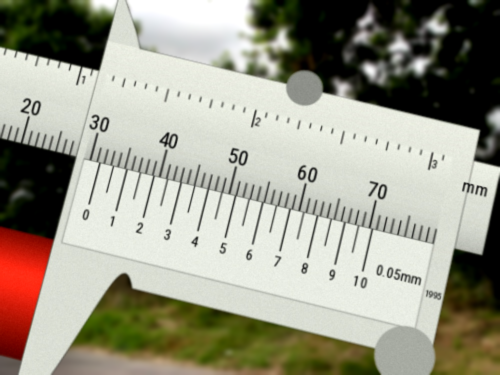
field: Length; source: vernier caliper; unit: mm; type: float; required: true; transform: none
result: 31.4 mm
